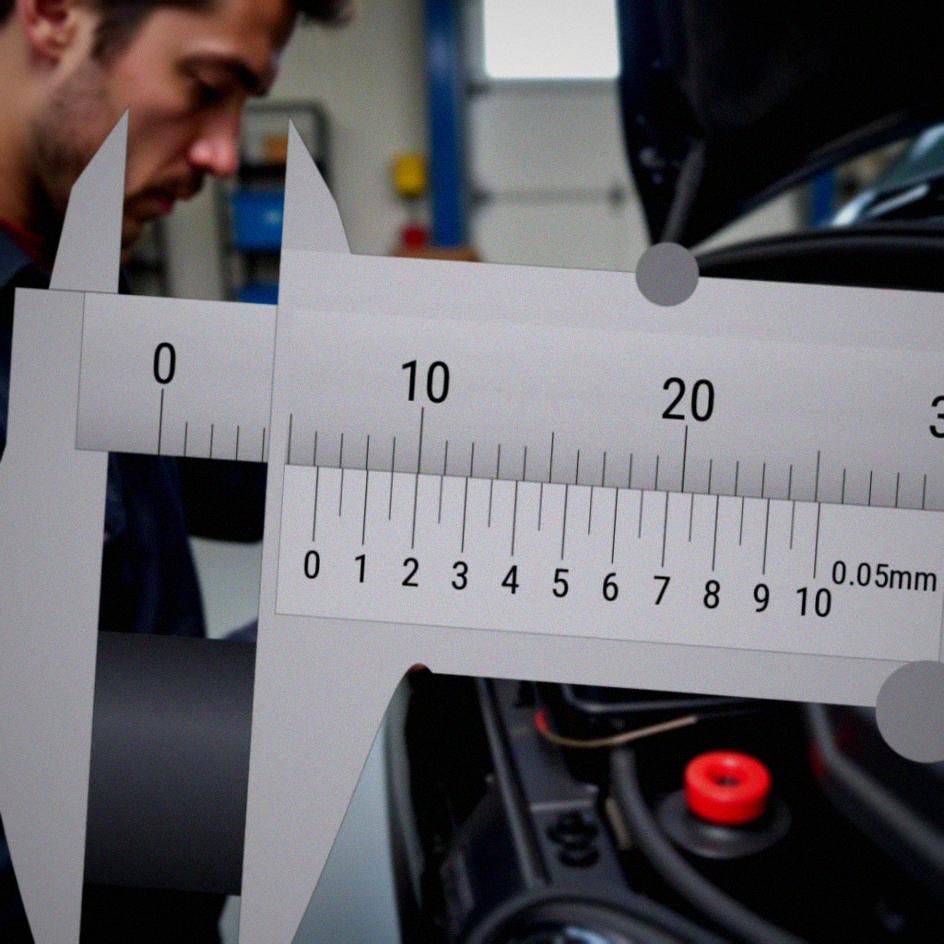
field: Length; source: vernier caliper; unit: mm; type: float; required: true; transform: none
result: 6.15 mm
